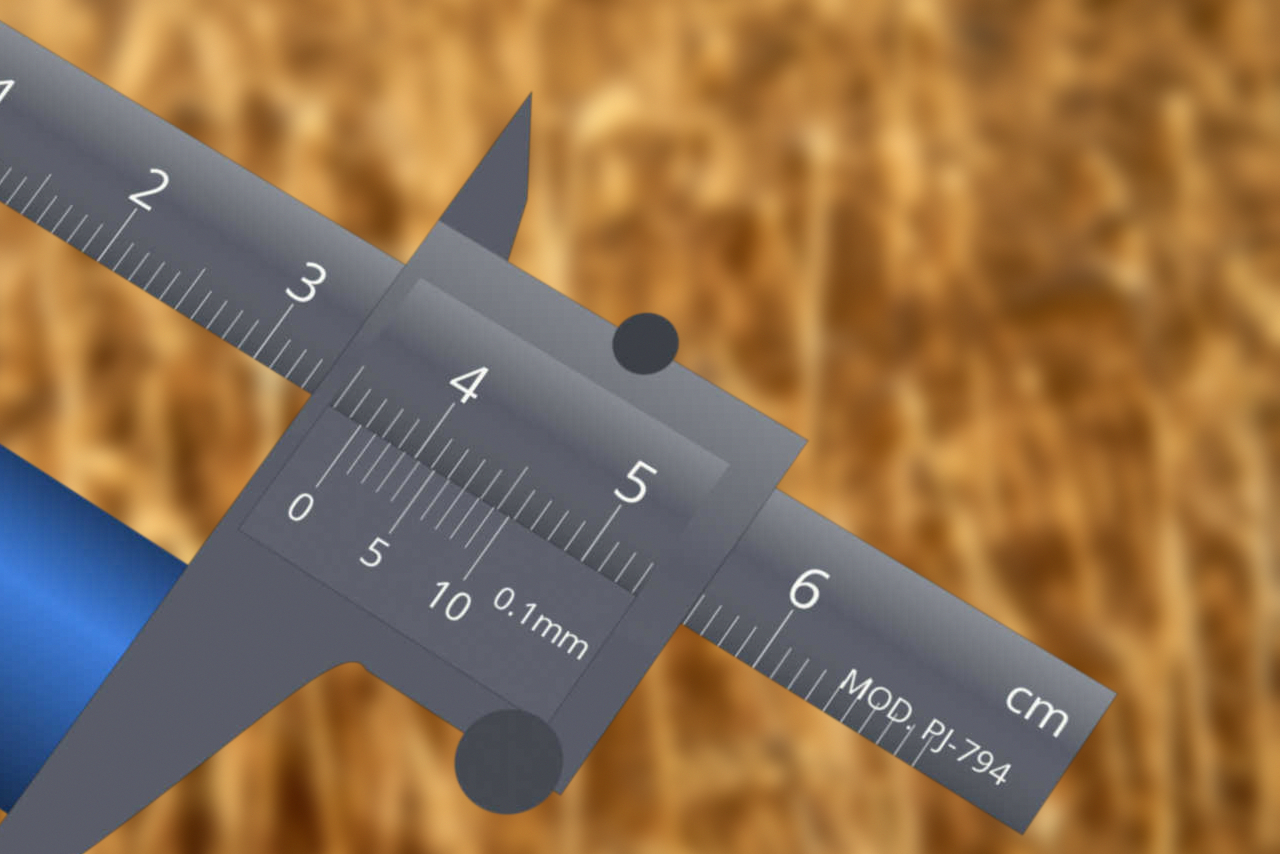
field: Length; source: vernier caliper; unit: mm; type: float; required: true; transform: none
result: 36.7 mm
